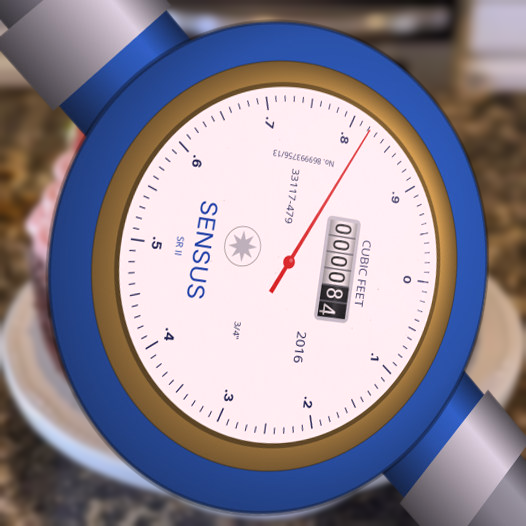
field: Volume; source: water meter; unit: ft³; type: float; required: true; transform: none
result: 83.82 ft³
